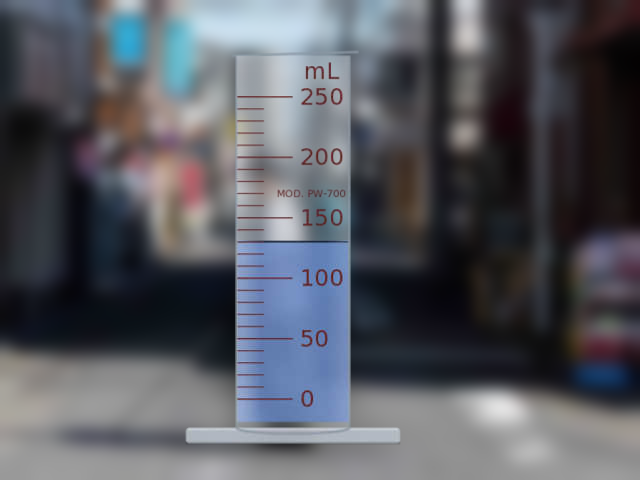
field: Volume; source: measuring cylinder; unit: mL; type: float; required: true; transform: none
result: 130 mL
